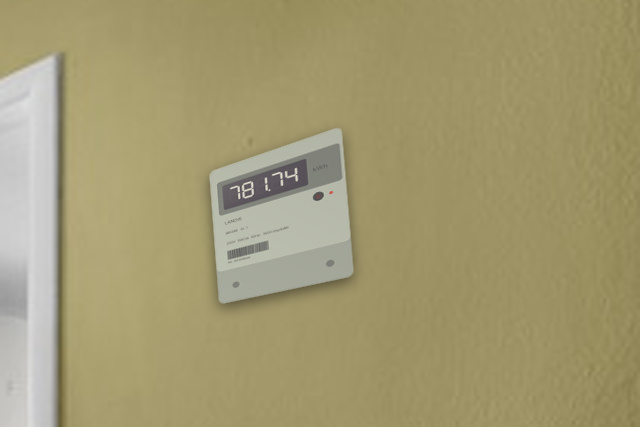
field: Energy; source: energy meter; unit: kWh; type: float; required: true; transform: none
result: 781.74 kWh
